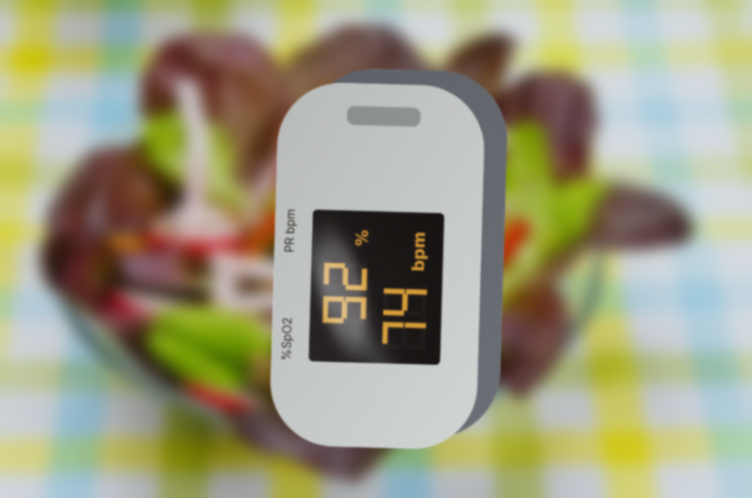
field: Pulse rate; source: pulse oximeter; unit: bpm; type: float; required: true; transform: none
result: 74 bpm
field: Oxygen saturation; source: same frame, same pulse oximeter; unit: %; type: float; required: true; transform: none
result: 92 %
